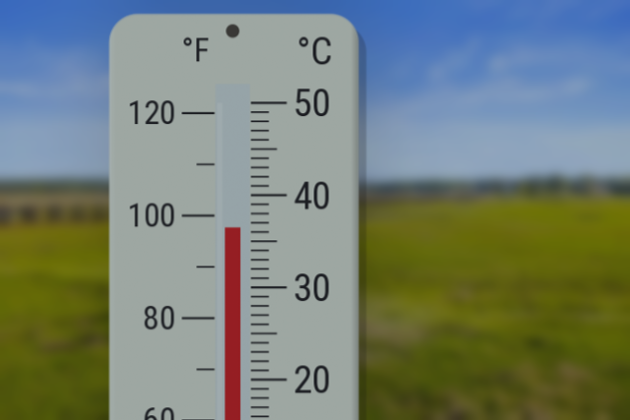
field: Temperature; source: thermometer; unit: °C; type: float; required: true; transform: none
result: 36.5 °C
